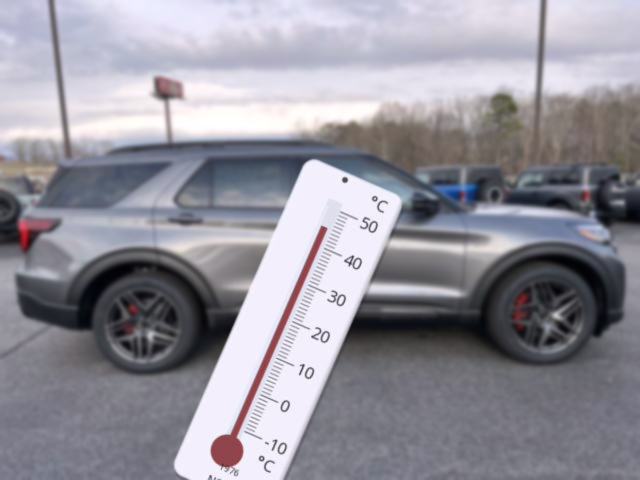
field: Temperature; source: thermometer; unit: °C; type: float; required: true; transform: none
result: 45 °C
